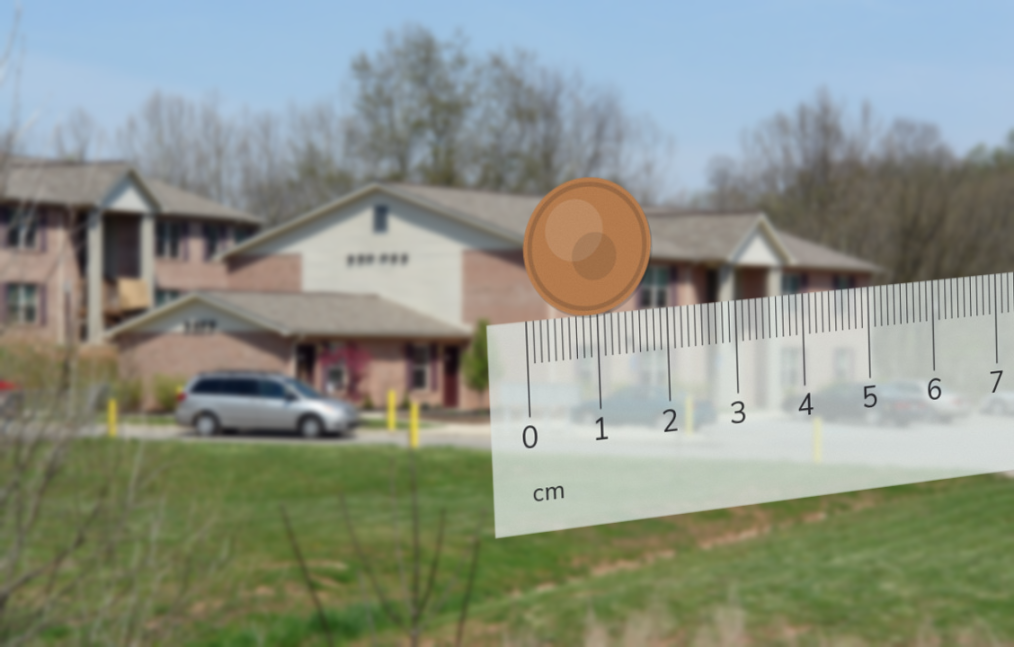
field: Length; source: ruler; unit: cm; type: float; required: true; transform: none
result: 1.8 cm
